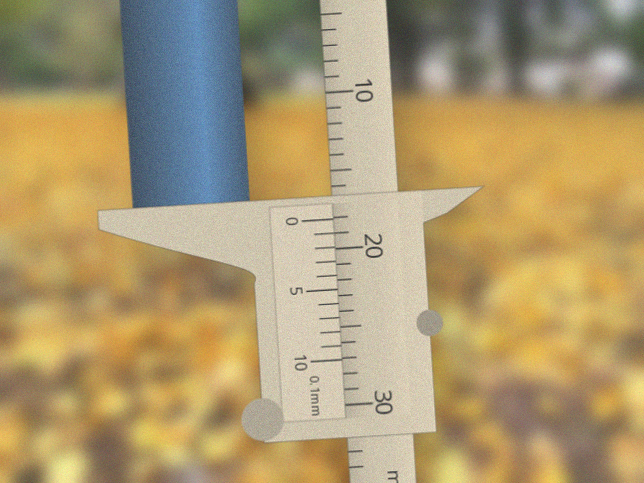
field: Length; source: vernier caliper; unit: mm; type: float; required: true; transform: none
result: 18.1 mm
